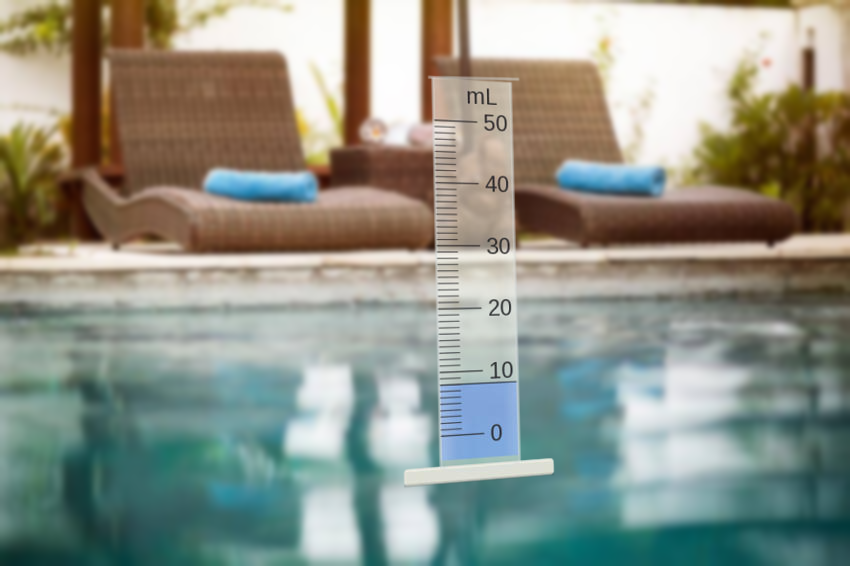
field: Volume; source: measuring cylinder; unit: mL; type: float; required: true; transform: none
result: 8 mL
